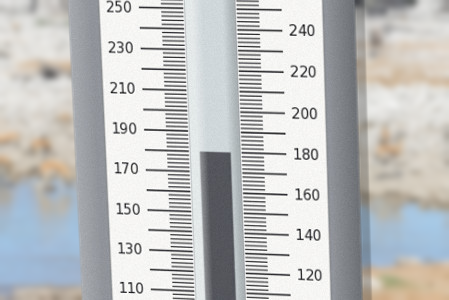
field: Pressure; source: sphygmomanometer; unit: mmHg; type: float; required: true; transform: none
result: 180 mmHg
